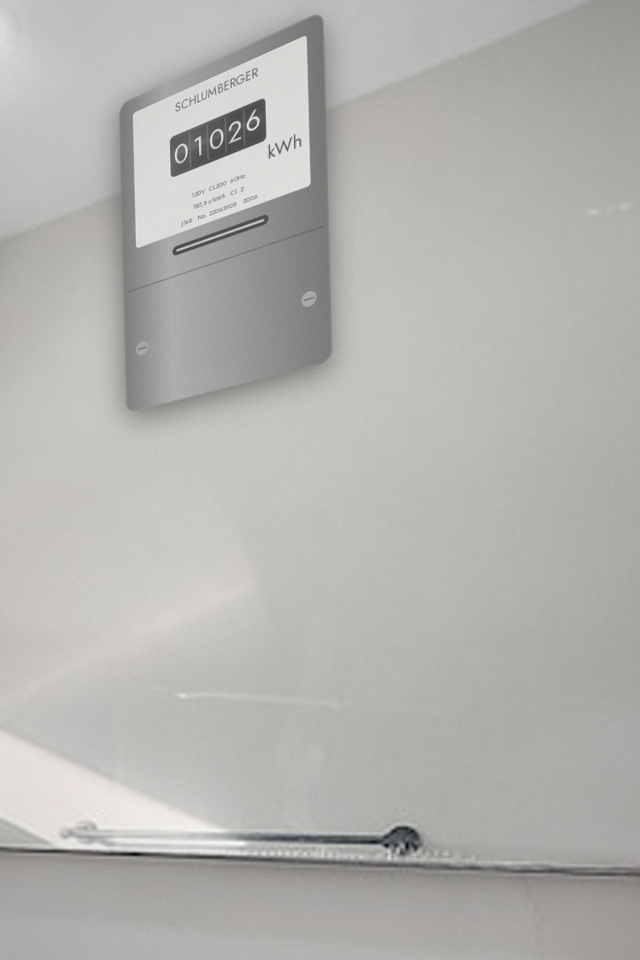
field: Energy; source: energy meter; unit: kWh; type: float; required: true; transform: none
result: 1026 kWh
